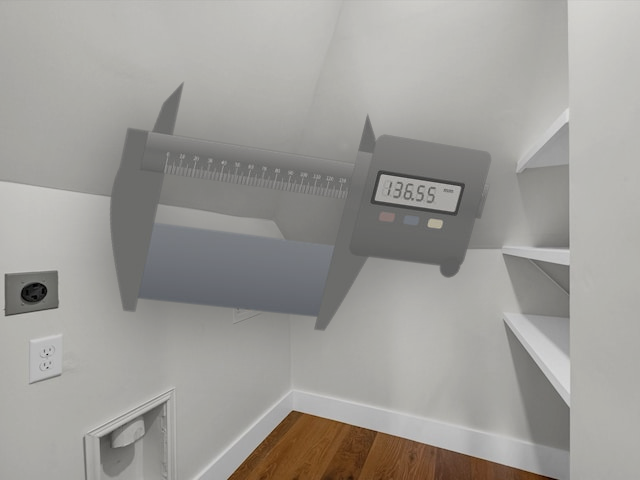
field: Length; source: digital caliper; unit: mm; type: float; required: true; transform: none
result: 136.55 mm
